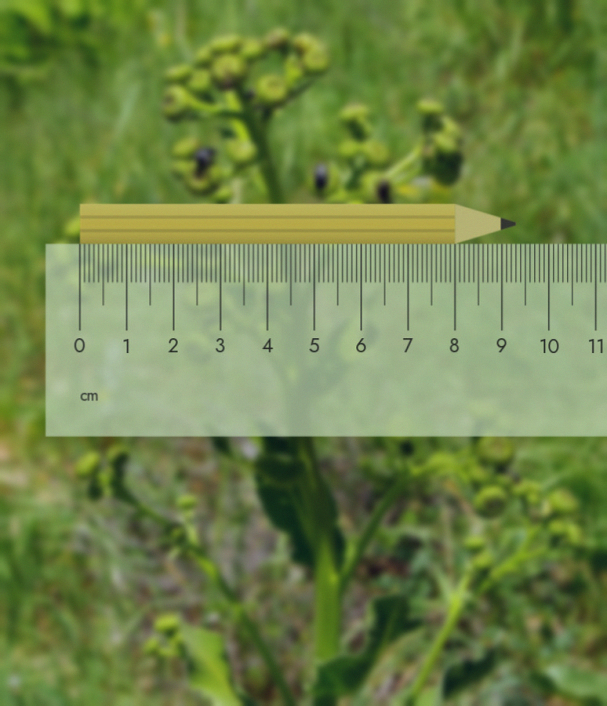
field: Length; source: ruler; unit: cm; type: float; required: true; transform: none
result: 9.3 cm
